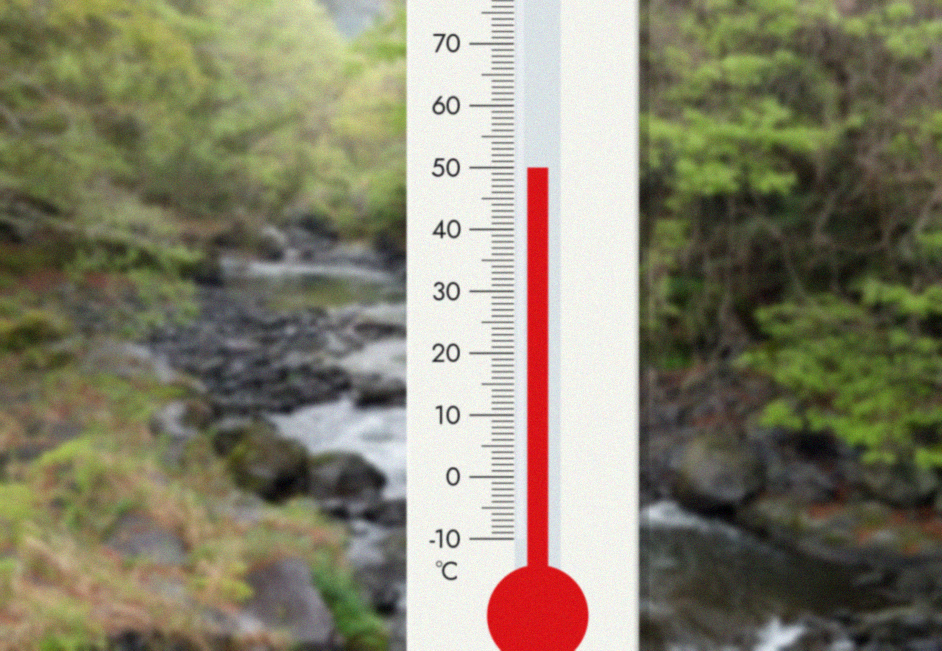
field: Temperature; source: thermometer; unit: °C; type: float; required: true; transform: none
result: 50 °C
